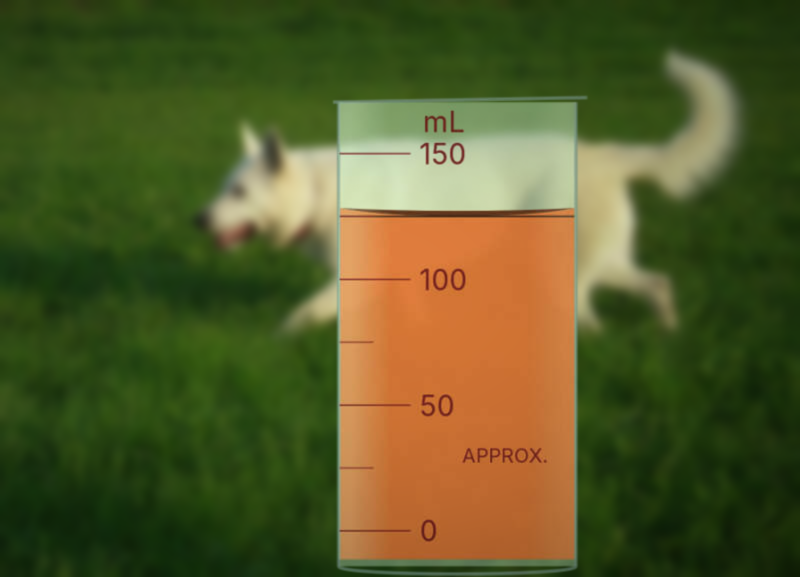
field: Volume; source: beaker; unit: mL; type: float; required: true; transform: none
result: 125 mL
